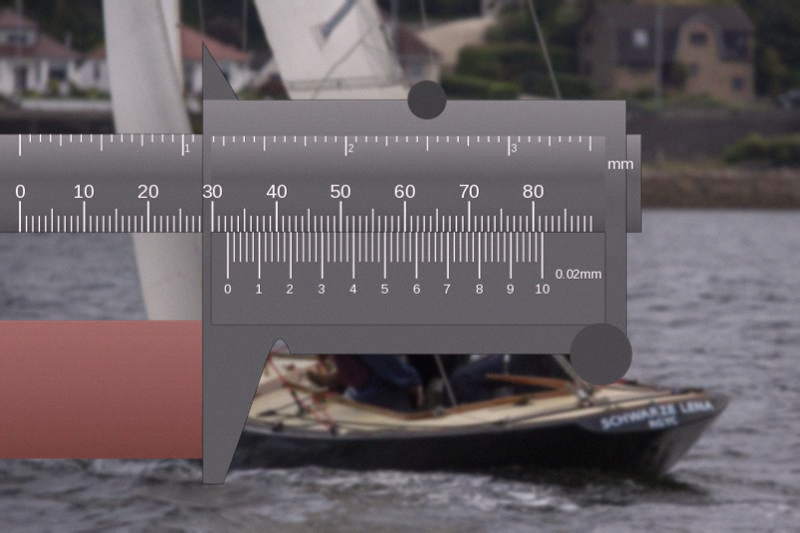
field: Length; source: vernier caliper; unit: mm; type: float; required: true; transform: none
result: 32.4 mm
